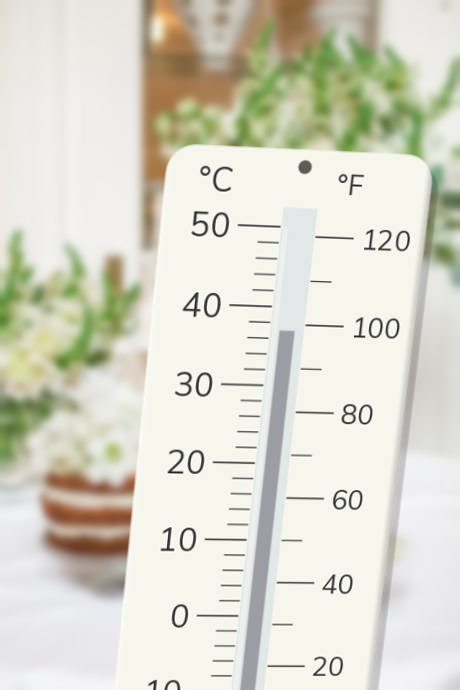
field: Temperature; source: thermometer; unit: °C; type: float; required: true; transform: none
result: 37 °C
